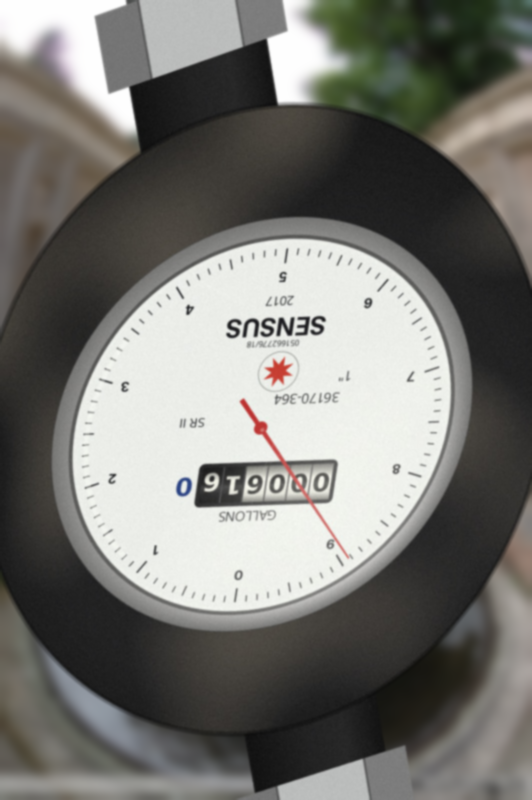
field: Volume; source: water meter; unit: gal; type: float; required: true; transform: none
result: 6158.9 gal
